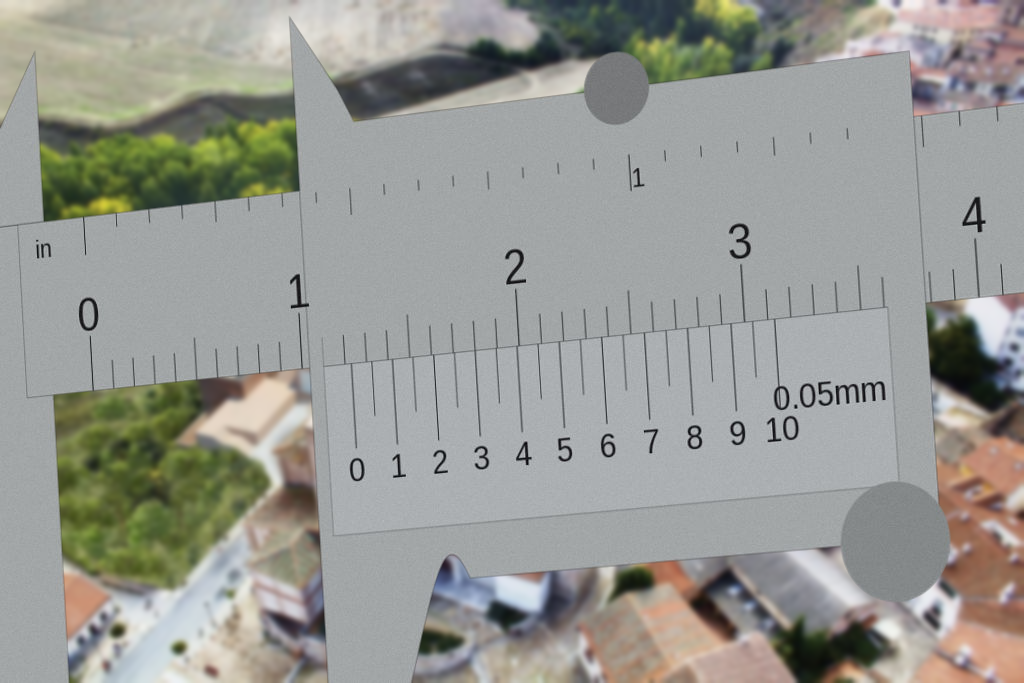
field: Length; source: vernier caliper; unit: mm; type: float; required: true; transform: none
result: 12.3 mm
